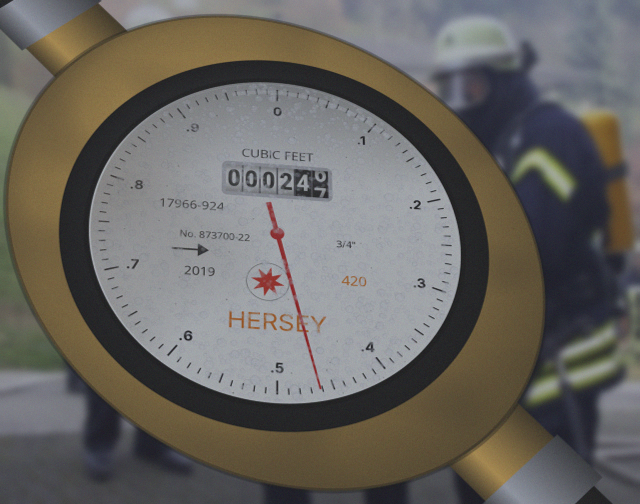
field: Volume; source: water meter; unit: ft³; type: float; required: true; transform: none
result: 246.46 ft³
